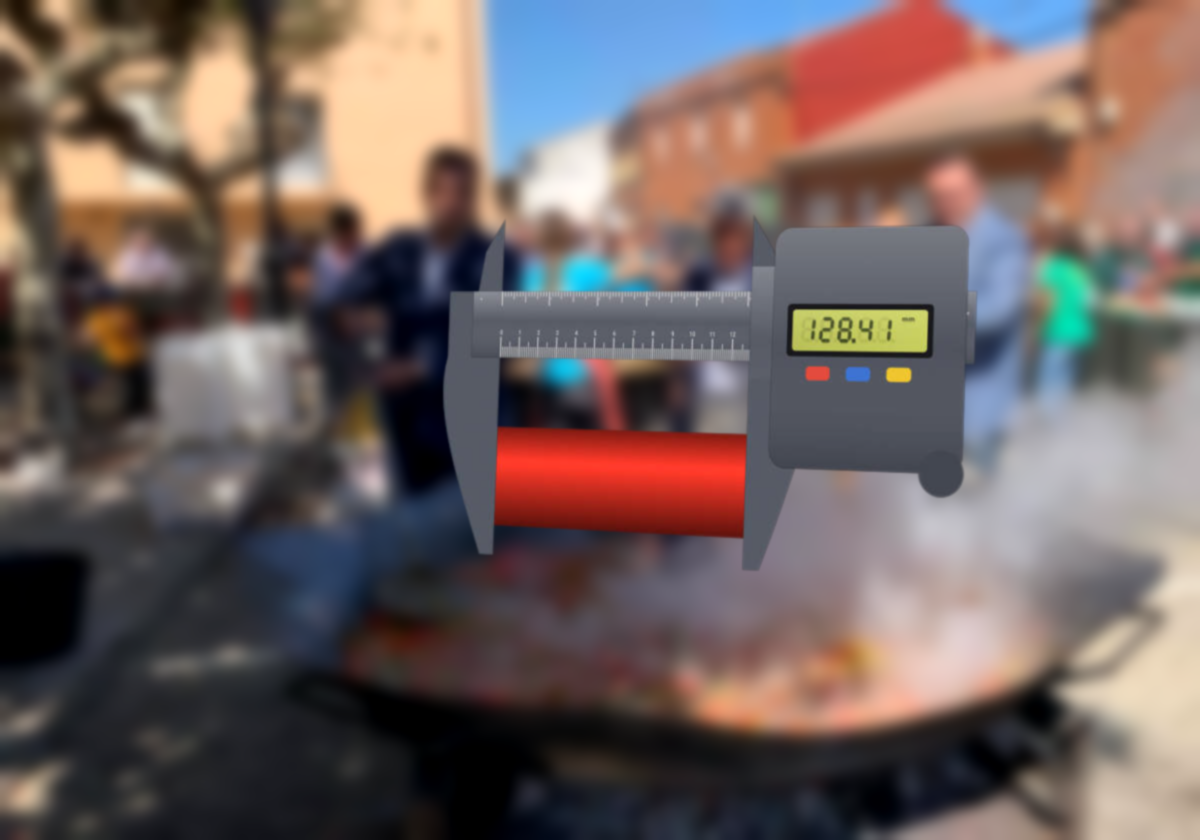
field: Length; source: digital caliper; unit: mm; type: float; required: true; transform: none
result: 128.41 mm
